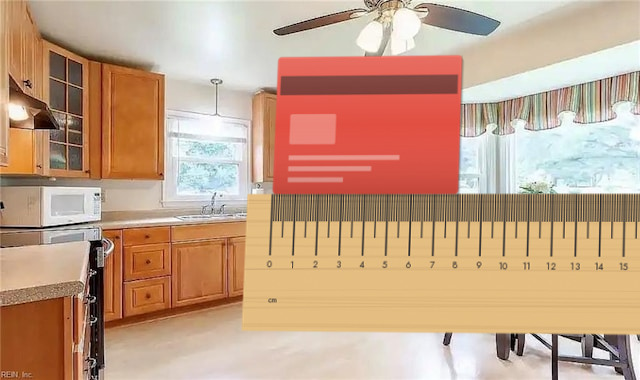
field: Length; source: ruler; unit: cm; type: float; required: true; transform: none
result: 8 cm
